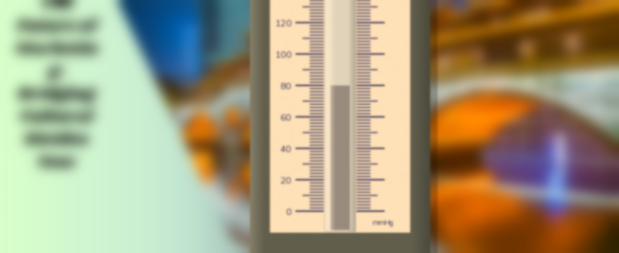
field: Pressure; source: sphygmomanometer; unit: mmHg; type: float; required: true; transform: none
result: 80 mmHg
